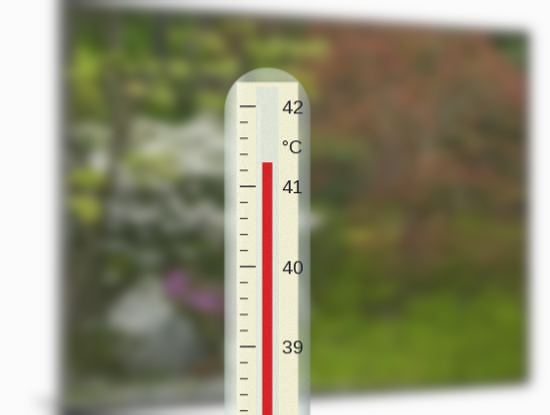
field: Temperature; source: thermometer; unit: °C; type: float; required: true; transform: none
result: 41.3 °C
